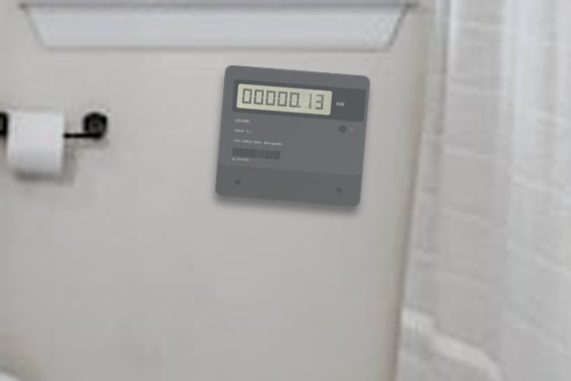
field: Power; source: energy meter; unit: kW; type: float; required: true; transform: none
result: 0.13 kW
